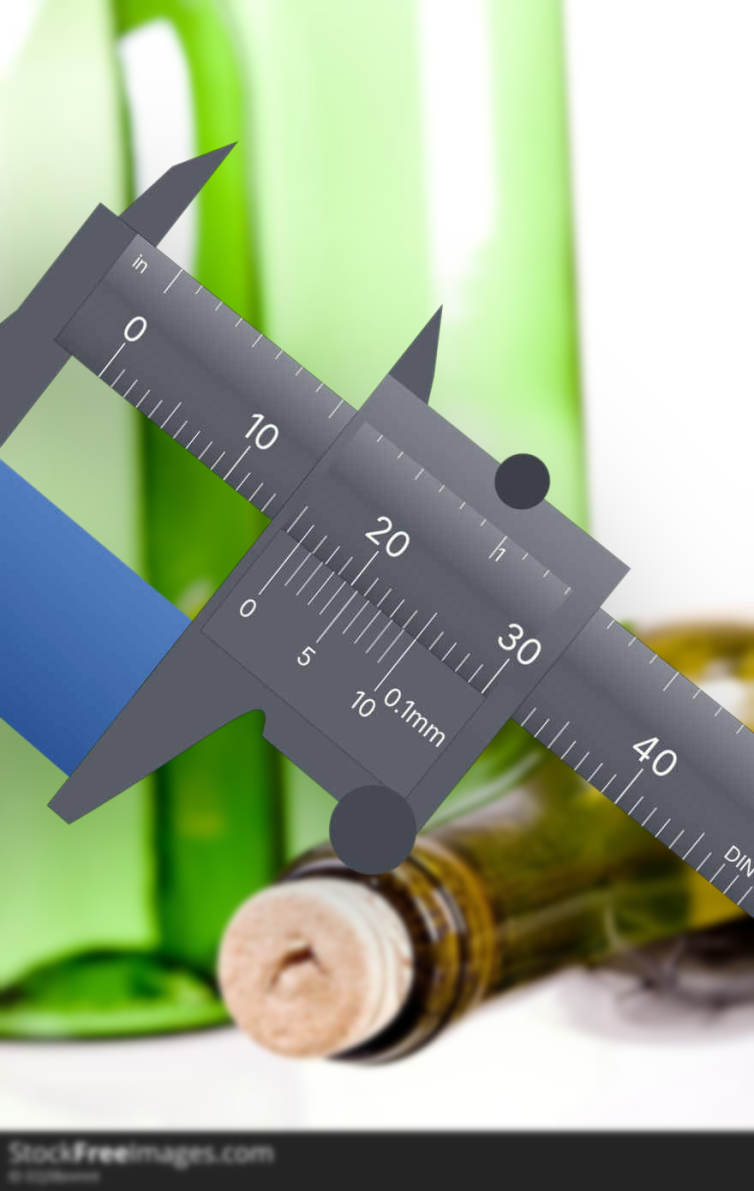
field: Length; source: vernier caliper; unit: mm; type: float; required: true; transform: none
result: 16.0 mm
